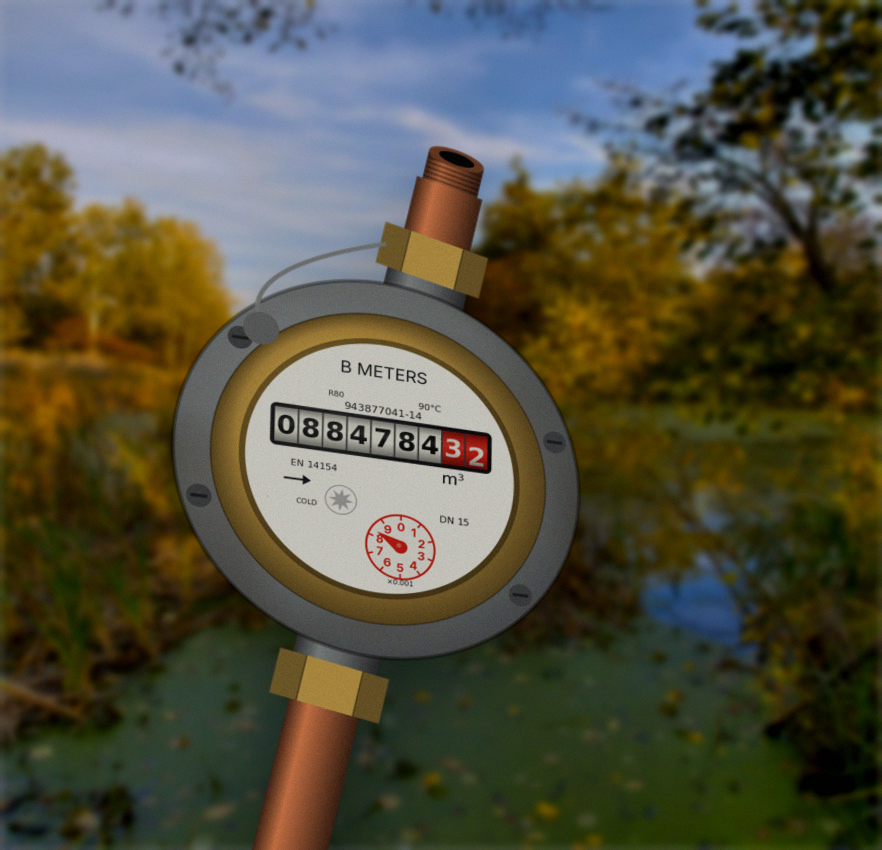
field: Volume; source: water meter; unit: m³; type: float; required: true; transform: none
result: 884784.318 m³
